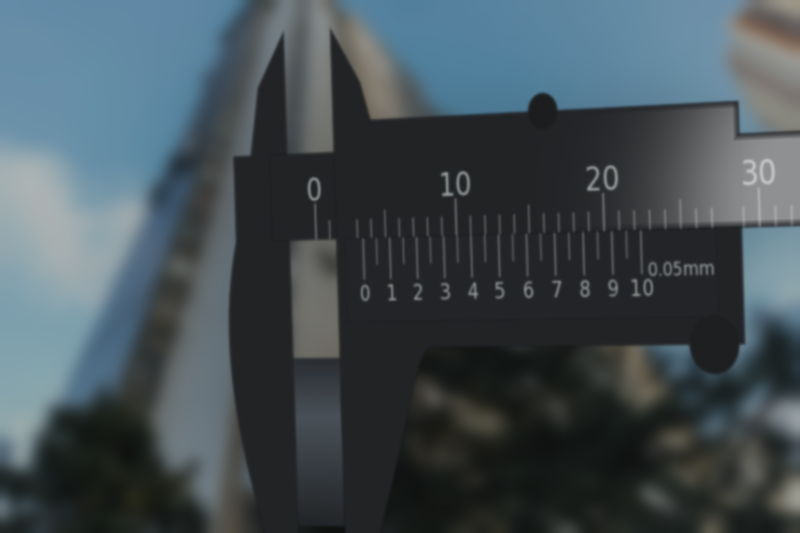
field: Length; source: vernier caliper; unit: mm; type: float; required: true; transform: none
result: 3.4 mm
